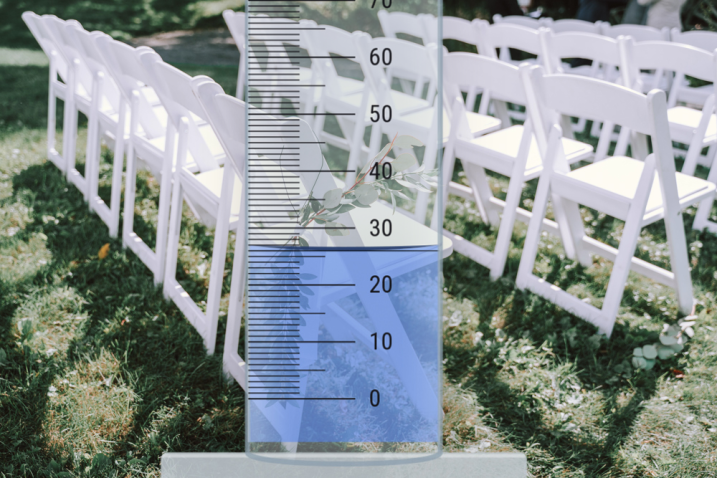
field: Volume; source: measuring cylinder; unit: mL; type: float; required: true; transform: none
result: 26 mL
